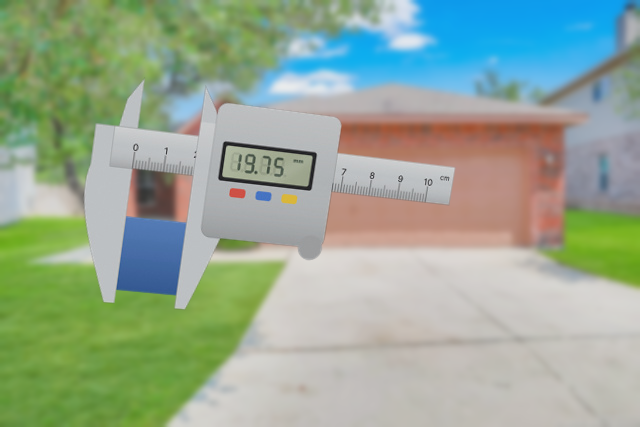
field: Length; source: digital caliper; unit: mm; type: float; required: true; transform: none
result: 19.75 mm
